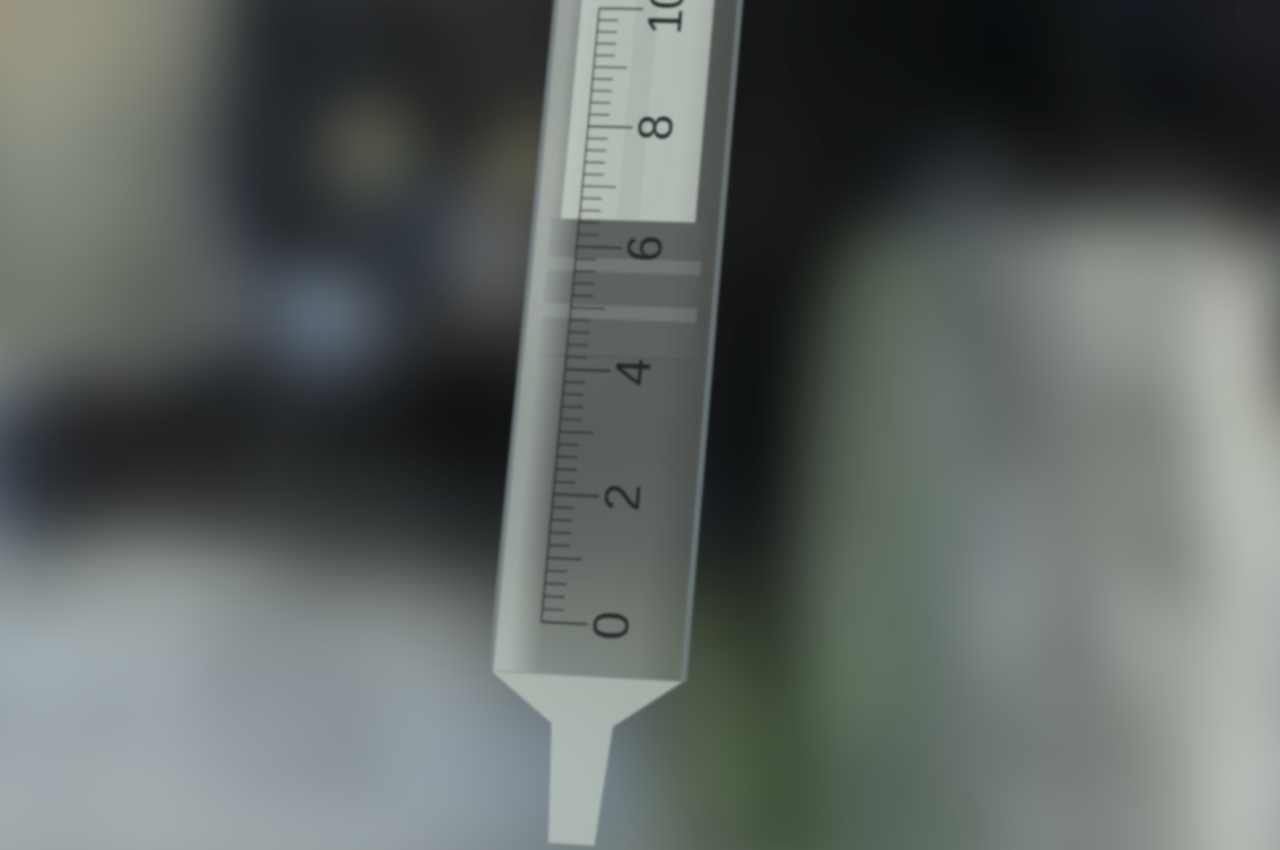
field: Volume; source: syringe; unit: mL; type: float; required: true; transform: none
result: 4.2 mL
